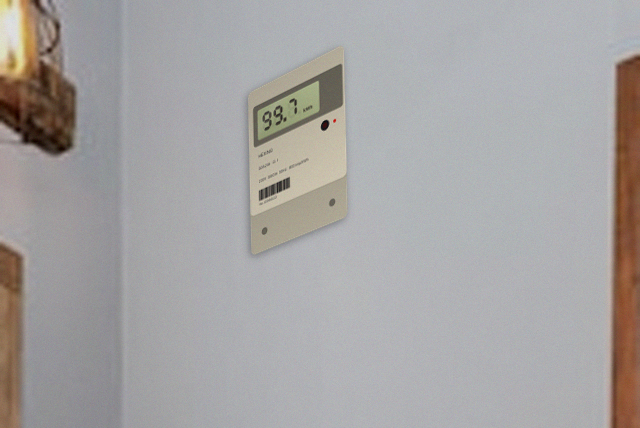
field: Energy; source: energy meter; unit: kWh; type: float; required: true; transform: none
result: 99.7 kWh
